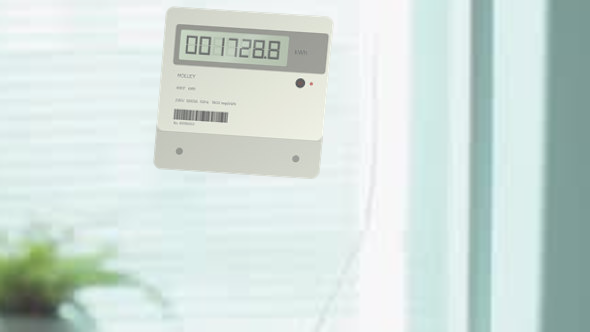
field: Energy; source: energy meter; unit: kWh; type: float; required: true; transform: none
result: 1728.8 kWh
